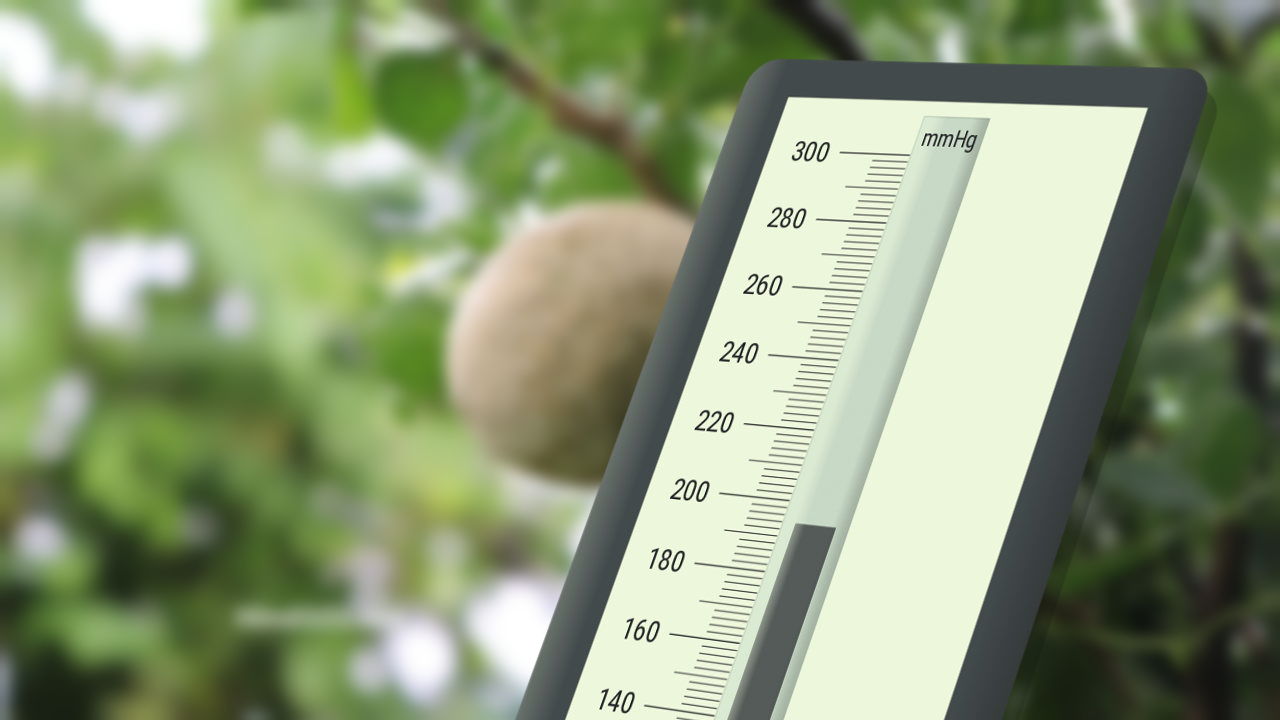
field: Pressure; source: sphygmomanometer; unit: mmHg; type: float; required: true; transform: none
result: 194 mmHg
